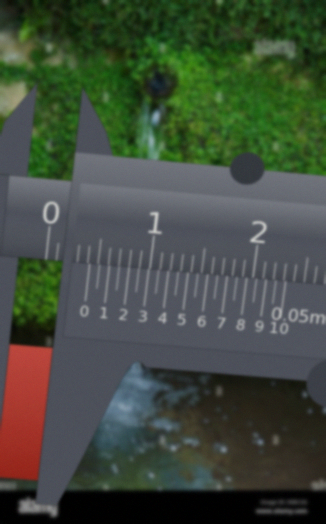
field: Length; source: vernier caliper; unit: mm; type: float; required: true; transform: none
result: 4.2 mm
